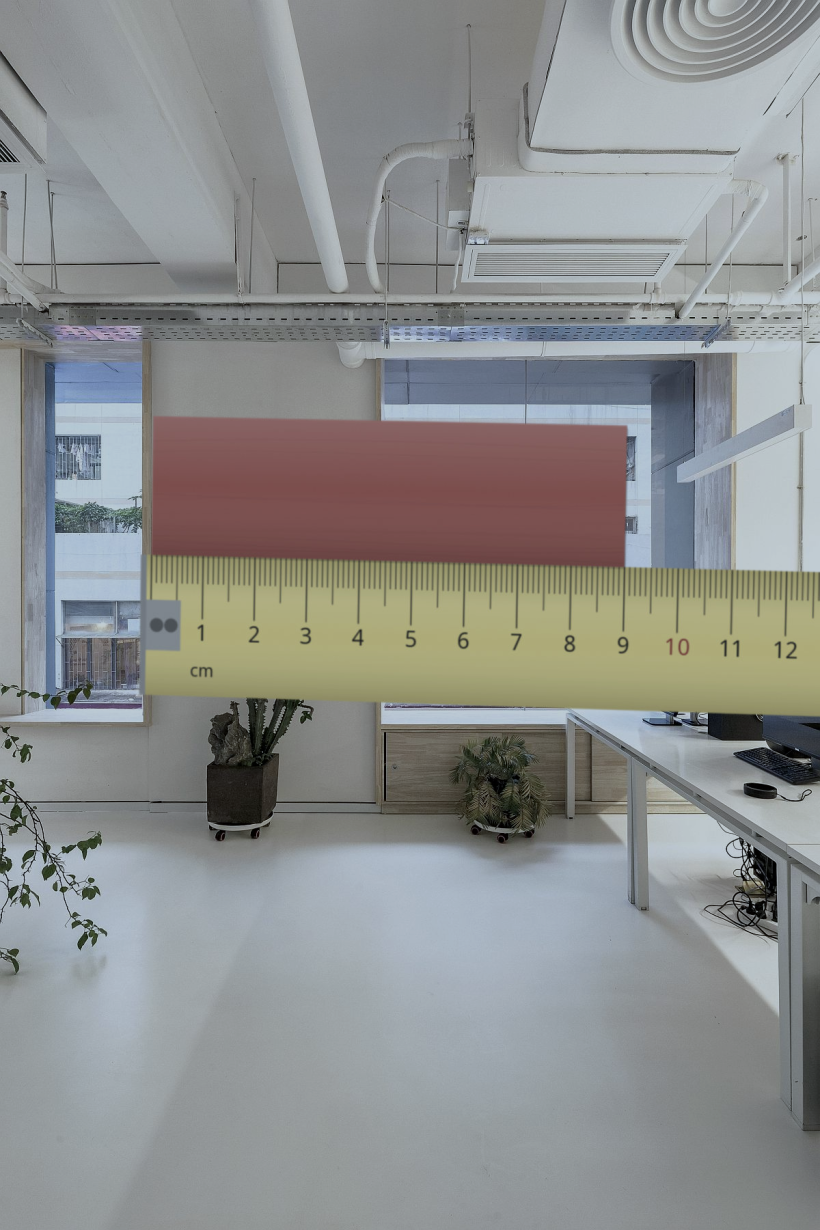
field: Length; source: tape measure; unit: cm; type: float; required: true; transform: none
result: 9 cm
